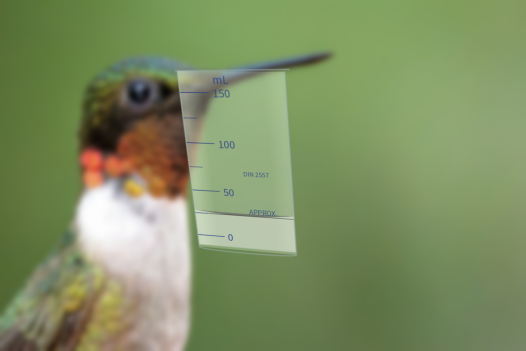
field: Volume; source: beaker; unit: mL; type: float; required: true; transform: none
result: 25 mL
